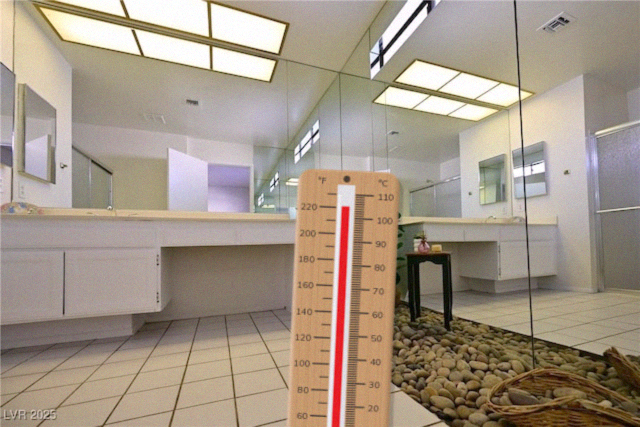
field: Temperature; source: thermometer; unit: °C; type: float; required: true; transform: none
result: 105 °C
